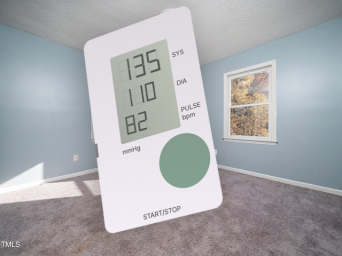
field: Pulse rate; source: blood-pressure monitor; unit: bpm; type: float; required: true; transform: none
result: 82 bpm
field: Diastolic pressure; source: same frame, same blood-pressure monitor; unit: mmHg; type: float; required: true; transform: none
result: 110 mmHg
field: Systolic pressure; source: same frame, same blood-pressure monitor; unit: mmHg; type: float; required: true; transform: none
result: 135 mmHg
